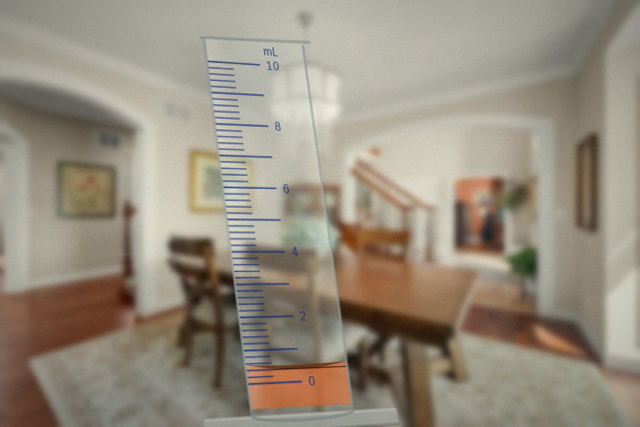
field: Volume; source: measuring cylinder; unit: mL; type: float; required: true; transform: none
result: 0.4 mL
